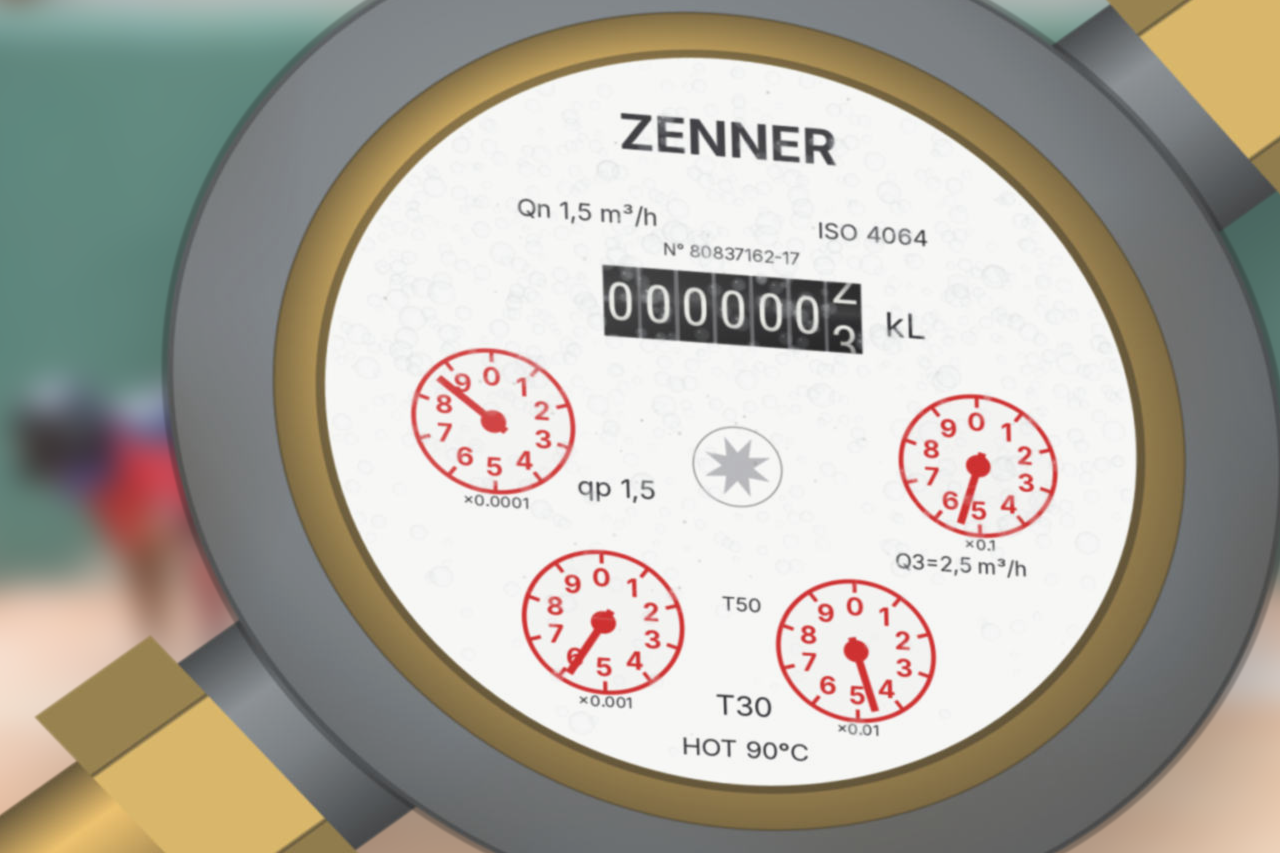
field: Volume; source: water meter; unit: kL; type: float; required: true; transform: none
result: 2.5458 kL
